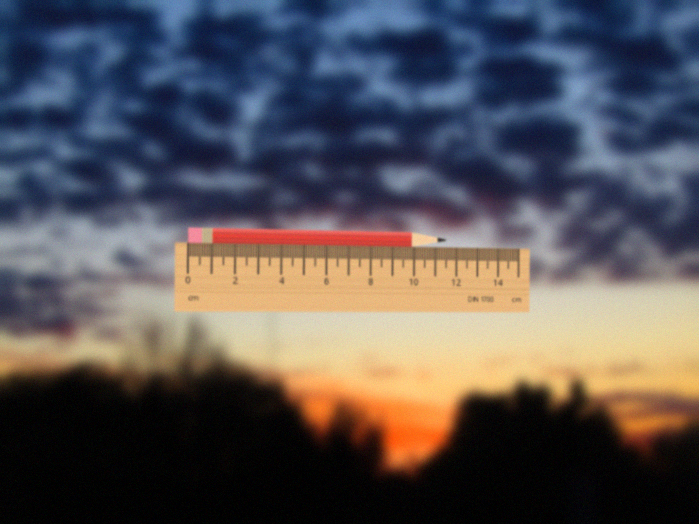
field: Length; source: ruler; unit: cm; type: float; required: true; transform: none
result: 11.5 cm
